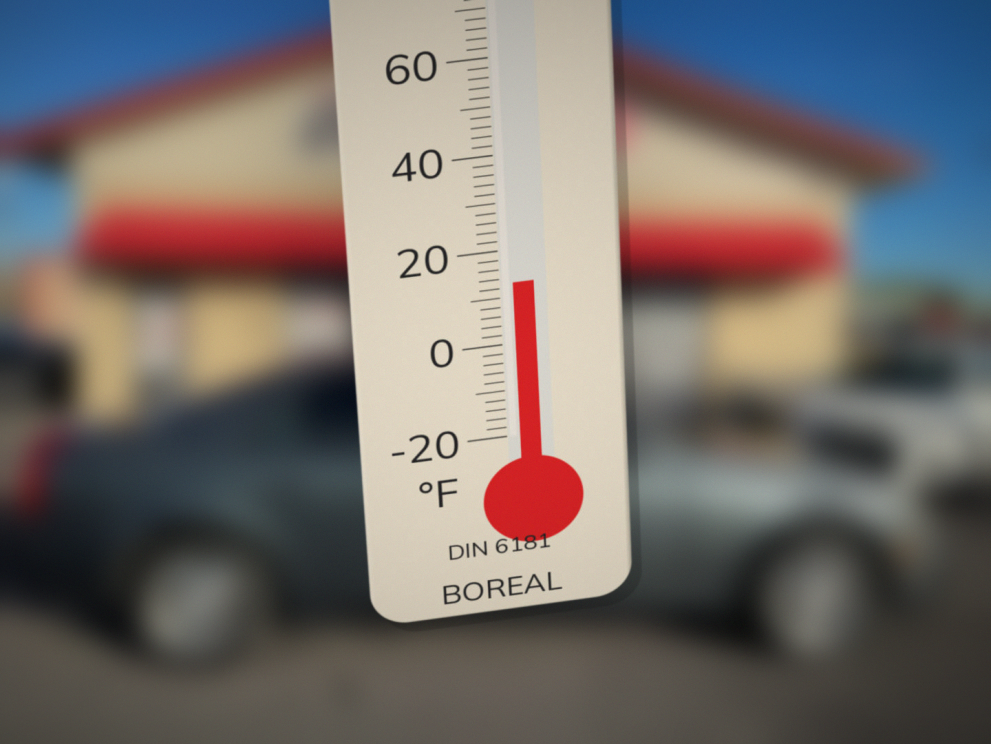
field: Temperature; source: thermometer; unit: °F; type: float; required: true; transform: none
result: 13 °F
